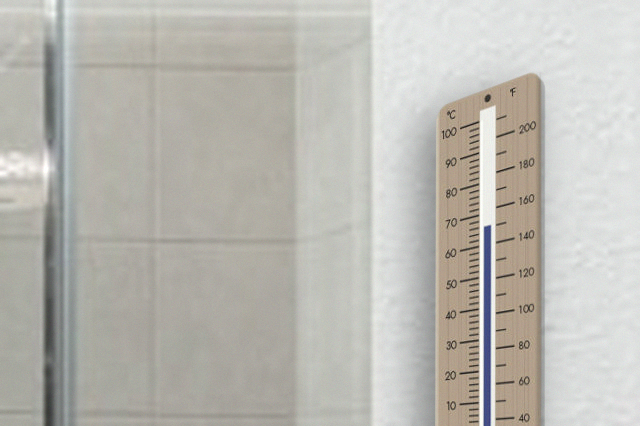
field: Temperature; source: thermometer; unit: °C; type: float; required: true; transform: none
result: 66 °C
